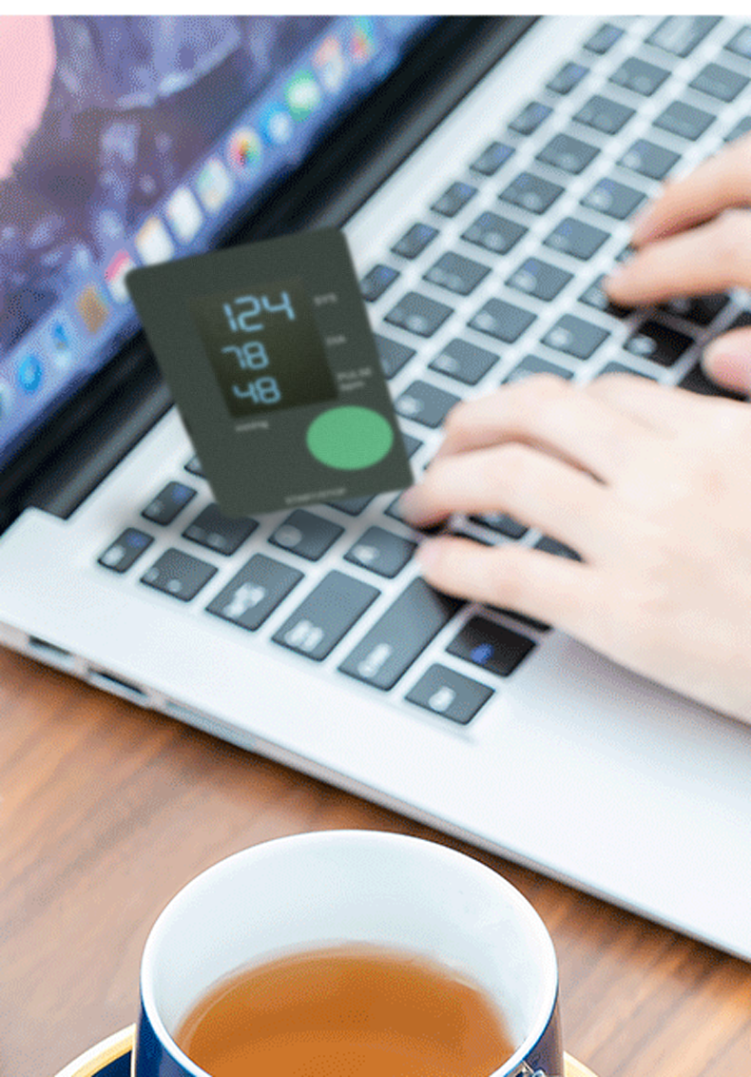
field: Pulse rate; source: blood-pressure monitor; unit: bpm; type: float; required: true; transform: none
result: 48 bpm
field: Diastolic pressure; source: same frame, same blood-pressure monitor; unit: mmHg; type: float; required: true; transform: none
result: 78 mmHg
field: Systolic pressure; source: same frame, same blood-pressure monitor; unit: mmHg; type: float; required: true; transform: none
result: 124 mmHg
